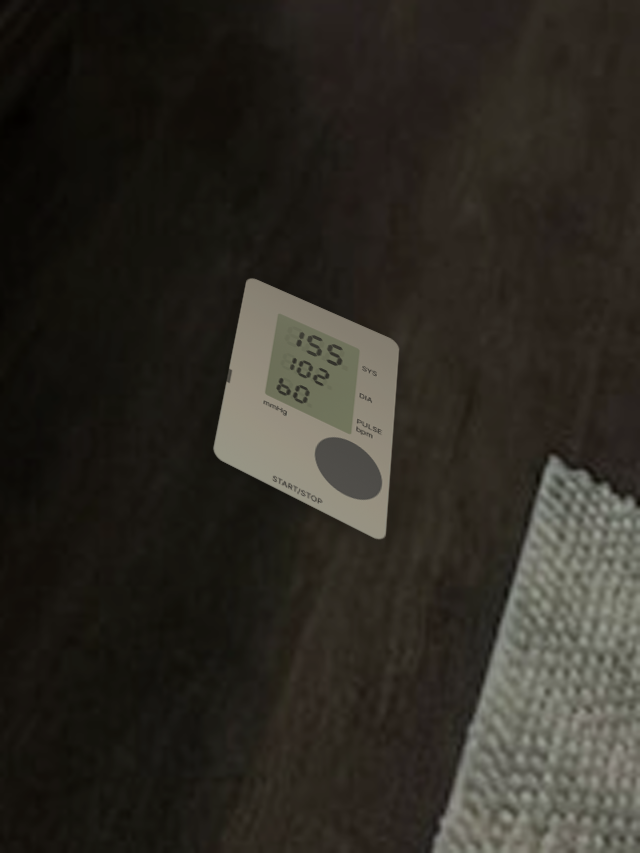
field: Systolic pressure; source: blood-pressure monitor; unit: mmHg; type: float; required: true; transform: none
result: 155 mmHg
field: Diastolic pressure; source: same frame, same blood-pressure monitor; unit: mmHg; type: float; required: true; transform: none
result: 102 mmHg
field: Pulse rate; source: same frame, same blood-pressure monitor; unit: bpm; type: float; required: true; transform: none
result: 60 bpm
